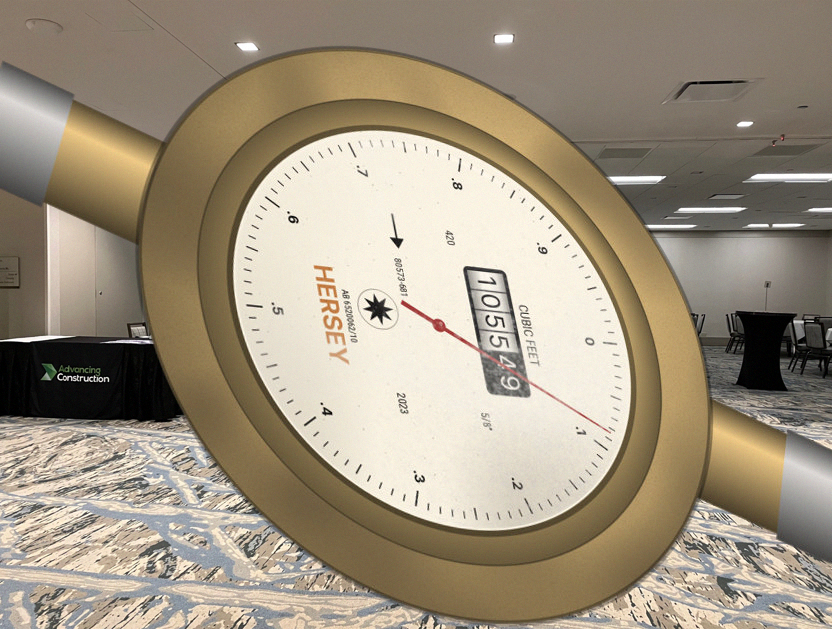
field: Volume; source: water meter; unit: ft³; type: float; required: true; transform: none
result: 105549.08 ft³
